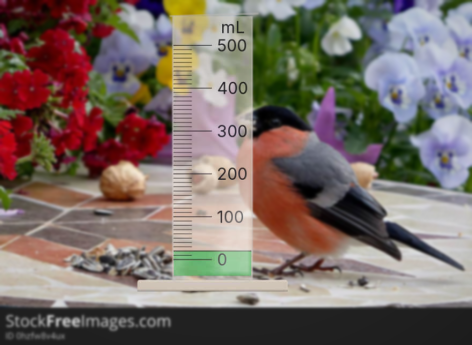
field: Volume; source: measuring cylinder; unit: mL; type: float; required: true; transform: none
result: 20 mL
